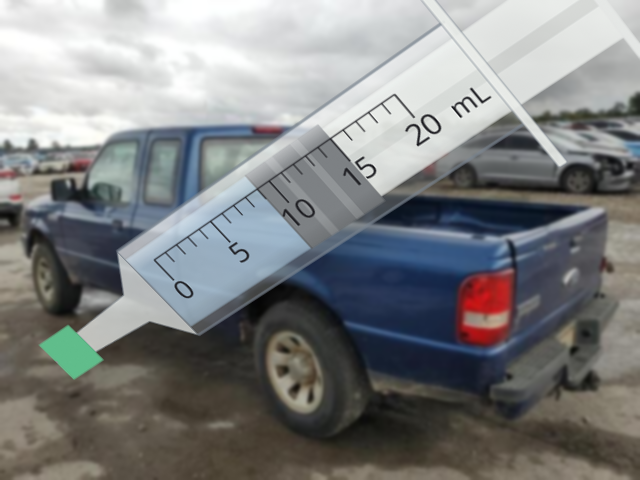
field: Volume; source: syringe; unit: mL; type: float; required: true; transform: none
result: 9 mL
